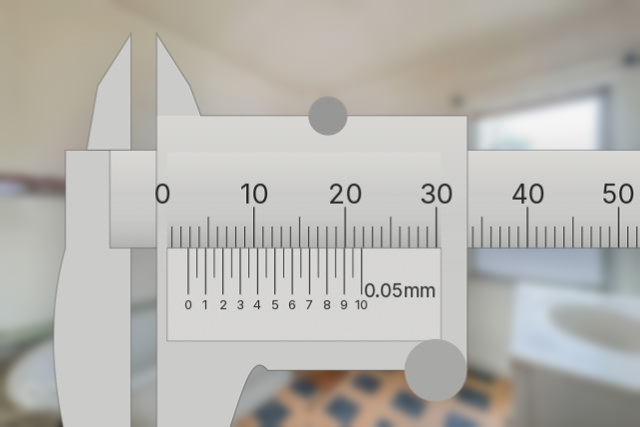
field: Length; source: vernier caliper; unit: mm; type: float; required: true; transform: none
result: 2.8 mm
